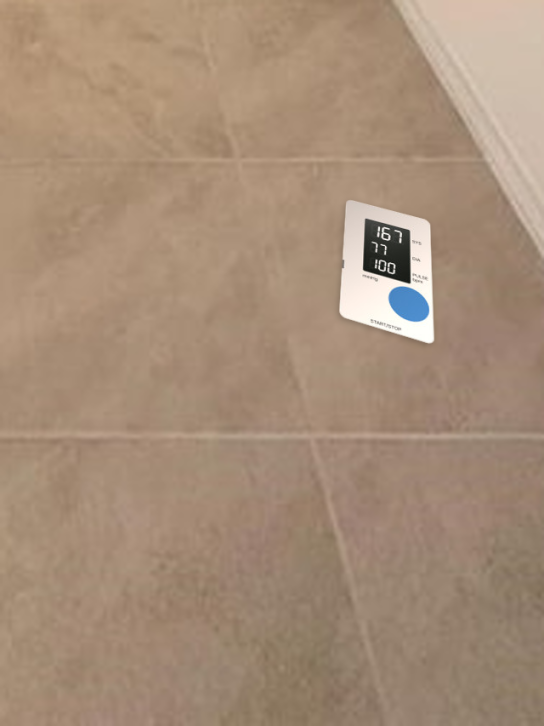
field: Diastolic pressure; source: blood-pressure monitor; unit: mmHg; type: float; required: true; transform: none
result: 77 mmHg
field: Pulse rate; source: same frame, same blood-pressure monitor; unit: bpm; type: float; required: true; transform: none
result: 100 bpm
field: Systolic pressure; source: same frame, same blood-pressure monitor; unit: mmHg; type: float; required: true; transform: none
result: 167 mmHg
